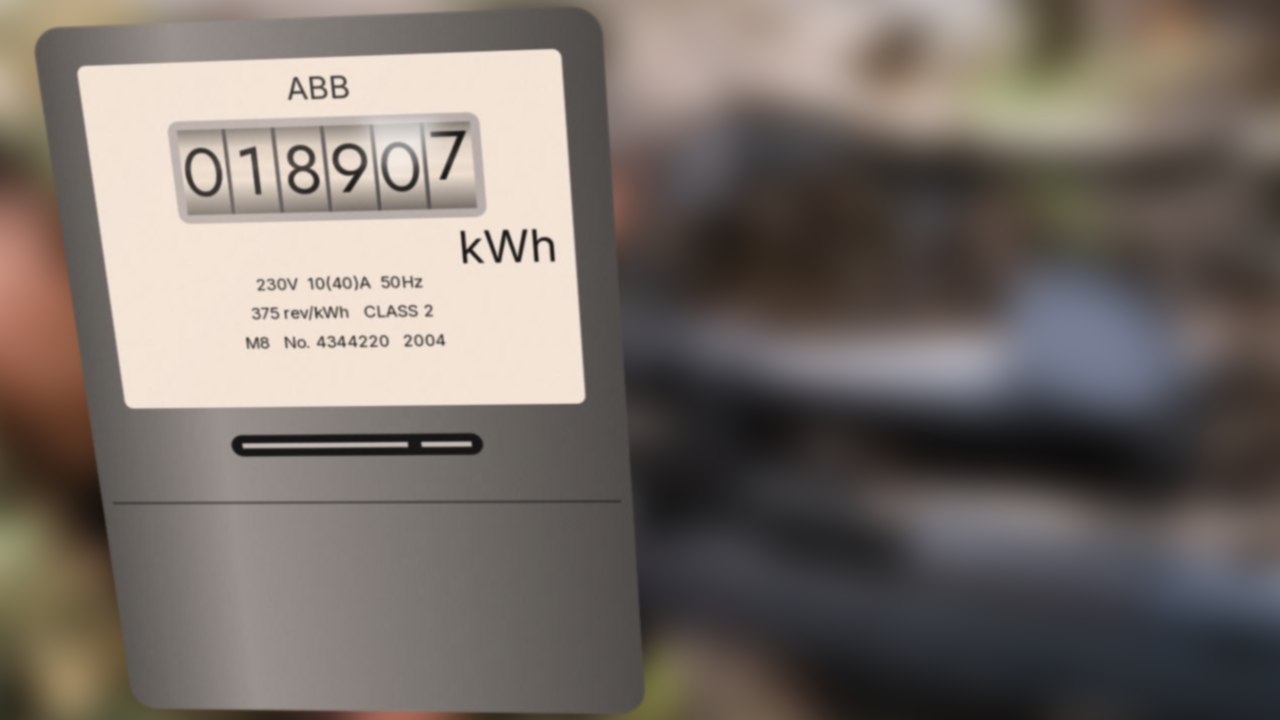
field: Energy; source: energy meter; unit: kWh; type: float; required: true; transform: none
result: 18907 kWh
